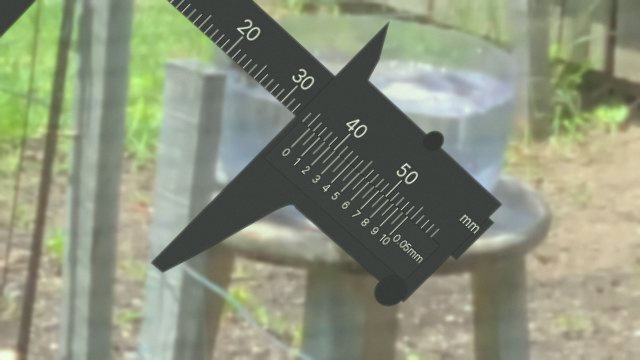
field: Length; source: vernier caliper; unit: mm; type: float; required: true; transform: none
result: 35.4 mm
